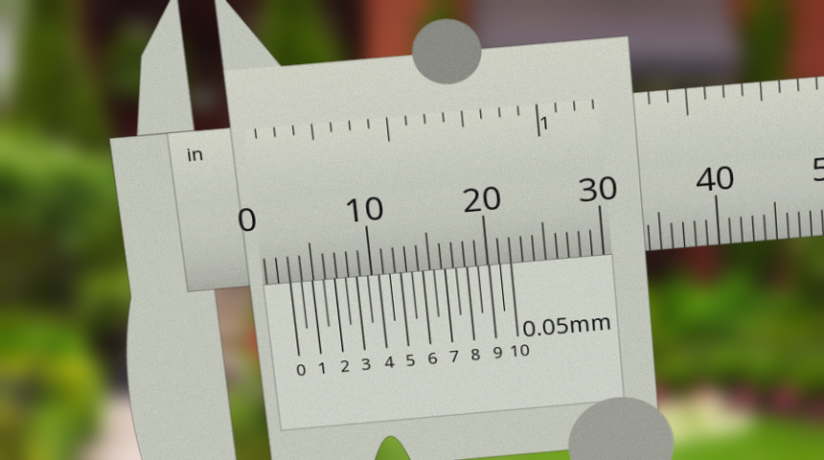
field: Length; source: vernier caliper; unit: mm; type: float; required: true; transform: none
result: 3.0 mm
